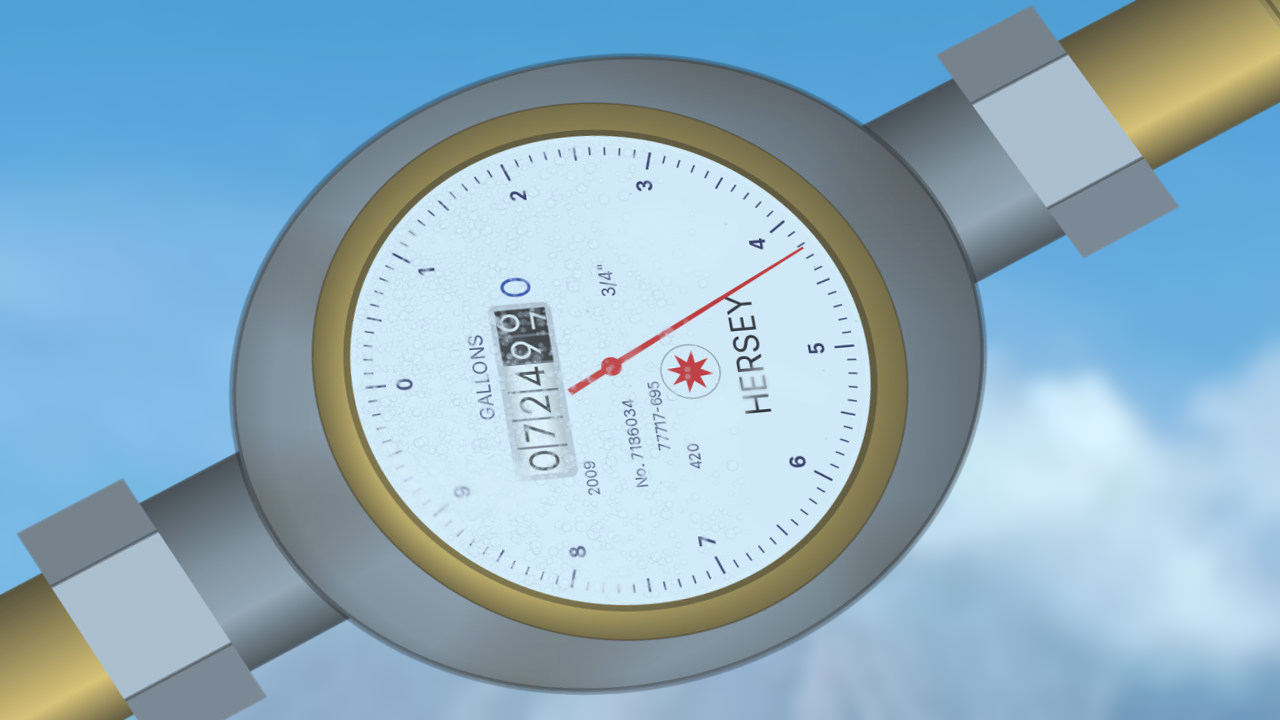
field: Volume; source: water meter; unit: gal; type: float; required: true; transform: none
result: 724964.2 gal
